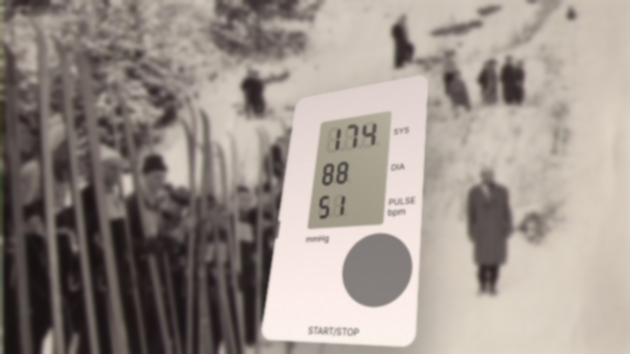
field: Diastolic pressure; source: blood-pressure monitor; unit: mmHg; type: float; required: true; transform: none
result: 88 mmHg
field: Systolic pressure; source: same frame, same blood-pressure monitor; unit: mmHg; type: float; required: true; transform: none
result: 174 mmHg
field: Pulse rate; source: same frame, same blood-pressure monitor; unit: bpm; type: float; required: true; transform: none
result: 51 bpm
